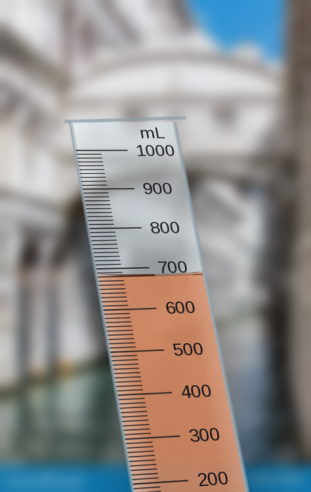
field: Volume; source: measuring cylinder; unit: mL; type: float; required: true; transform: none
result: 680 mL
